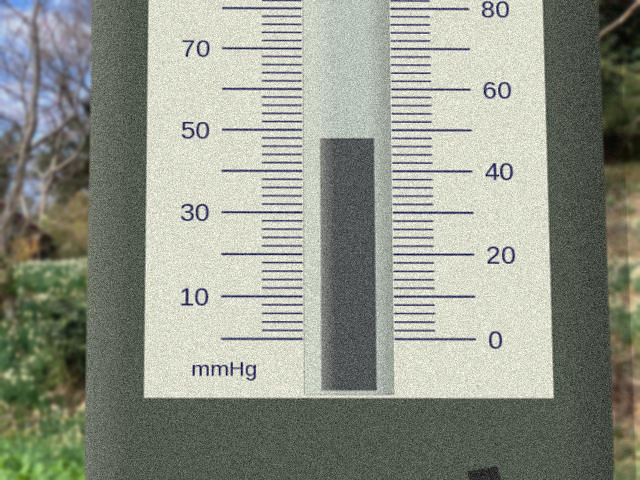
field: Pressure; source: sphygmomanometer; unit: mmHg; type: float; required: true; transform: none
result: 48 mmHg
